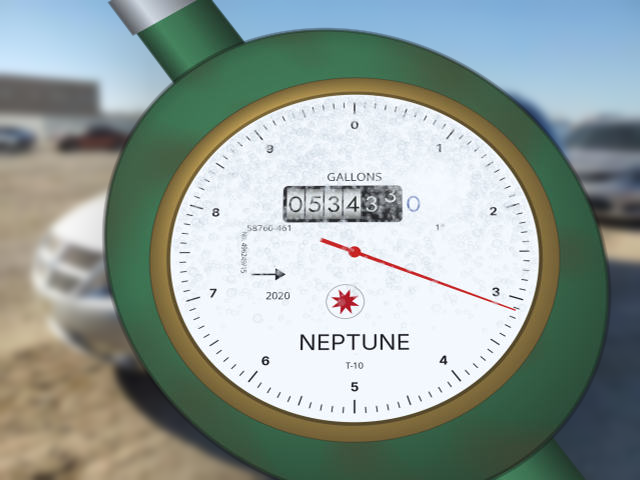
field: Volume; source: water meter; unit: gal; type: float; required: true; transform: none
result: 534333.1 gal
